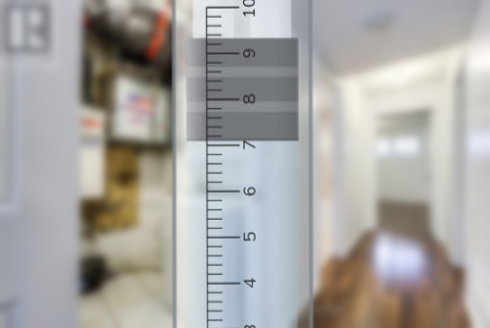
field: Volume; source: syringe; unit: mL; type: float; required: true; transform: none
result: 7.1 mL
